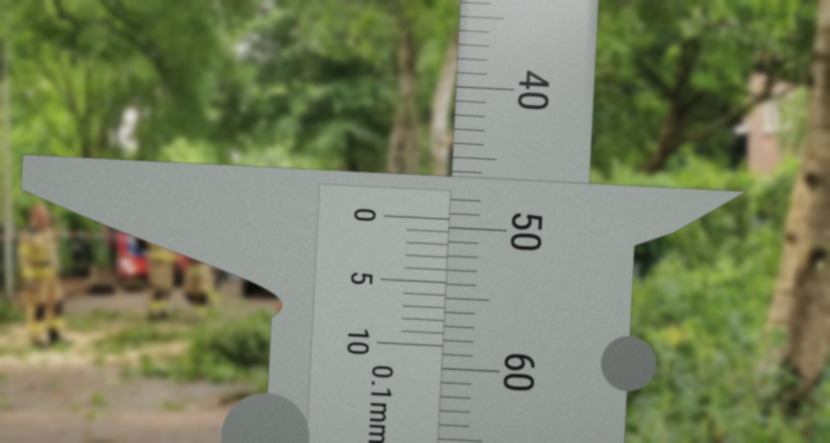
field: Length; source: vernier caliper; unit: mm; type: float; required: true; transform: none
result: 49.4 mm
